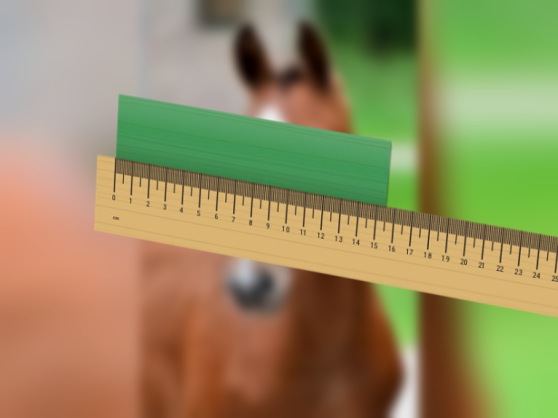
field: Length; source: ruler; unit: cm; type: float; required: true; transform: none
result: 15.5 cm
